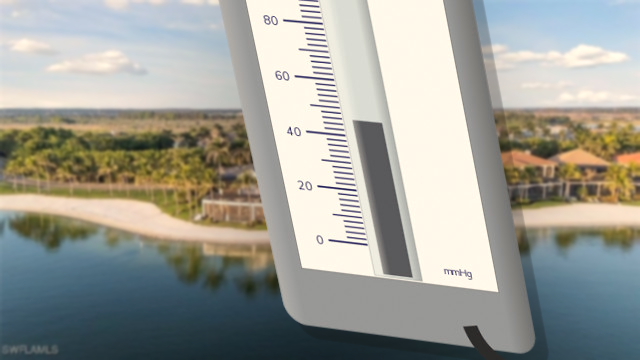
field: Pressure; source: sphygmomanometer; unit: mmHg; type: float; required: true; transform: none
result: 46 mmHg
